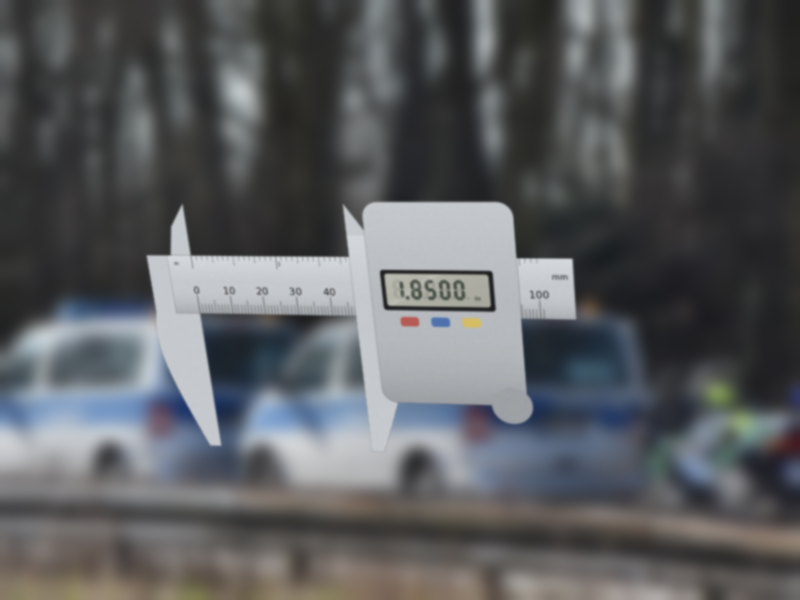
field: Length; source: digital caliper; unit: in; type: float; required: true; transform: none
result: 1.8500 in
